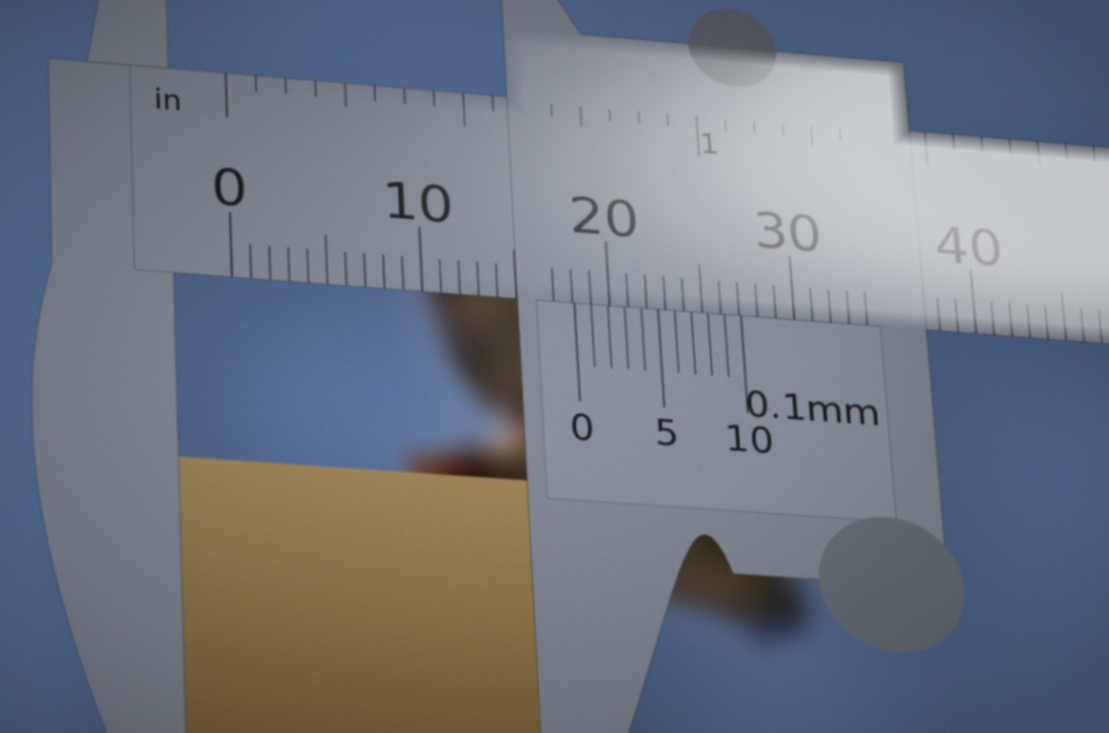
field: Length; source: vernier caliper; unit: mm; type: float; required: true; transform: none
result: 18.1 mm
